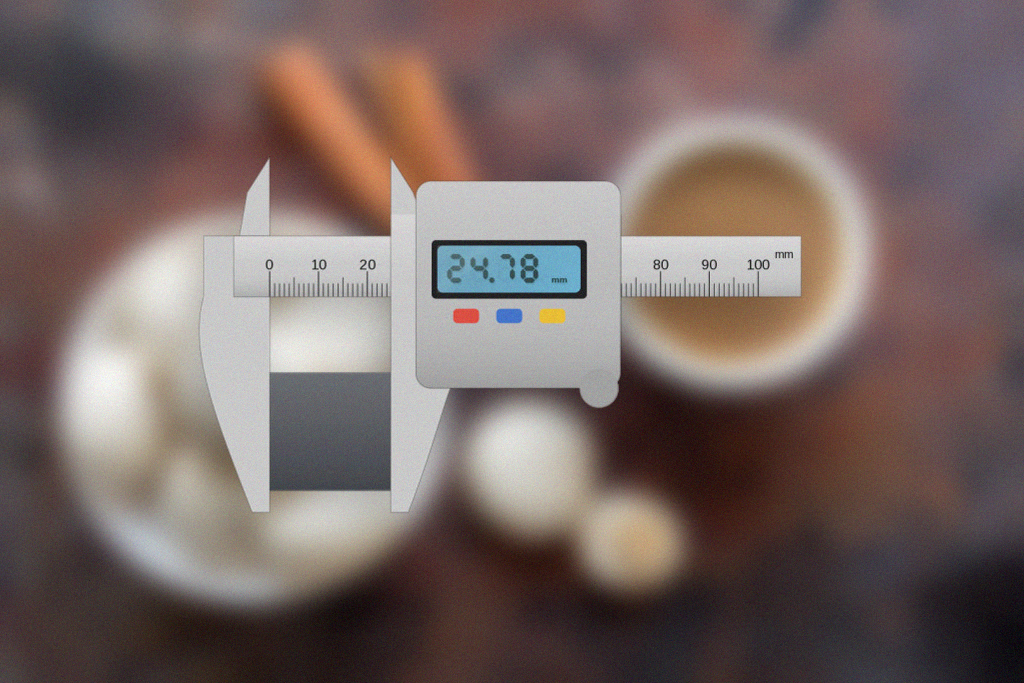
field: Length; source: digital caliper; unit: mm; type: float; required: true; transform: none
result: 24.78 mm
